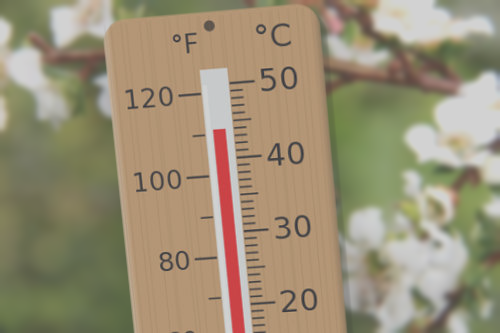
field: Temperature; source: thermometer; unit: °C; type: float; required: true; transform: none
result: 44 °C
